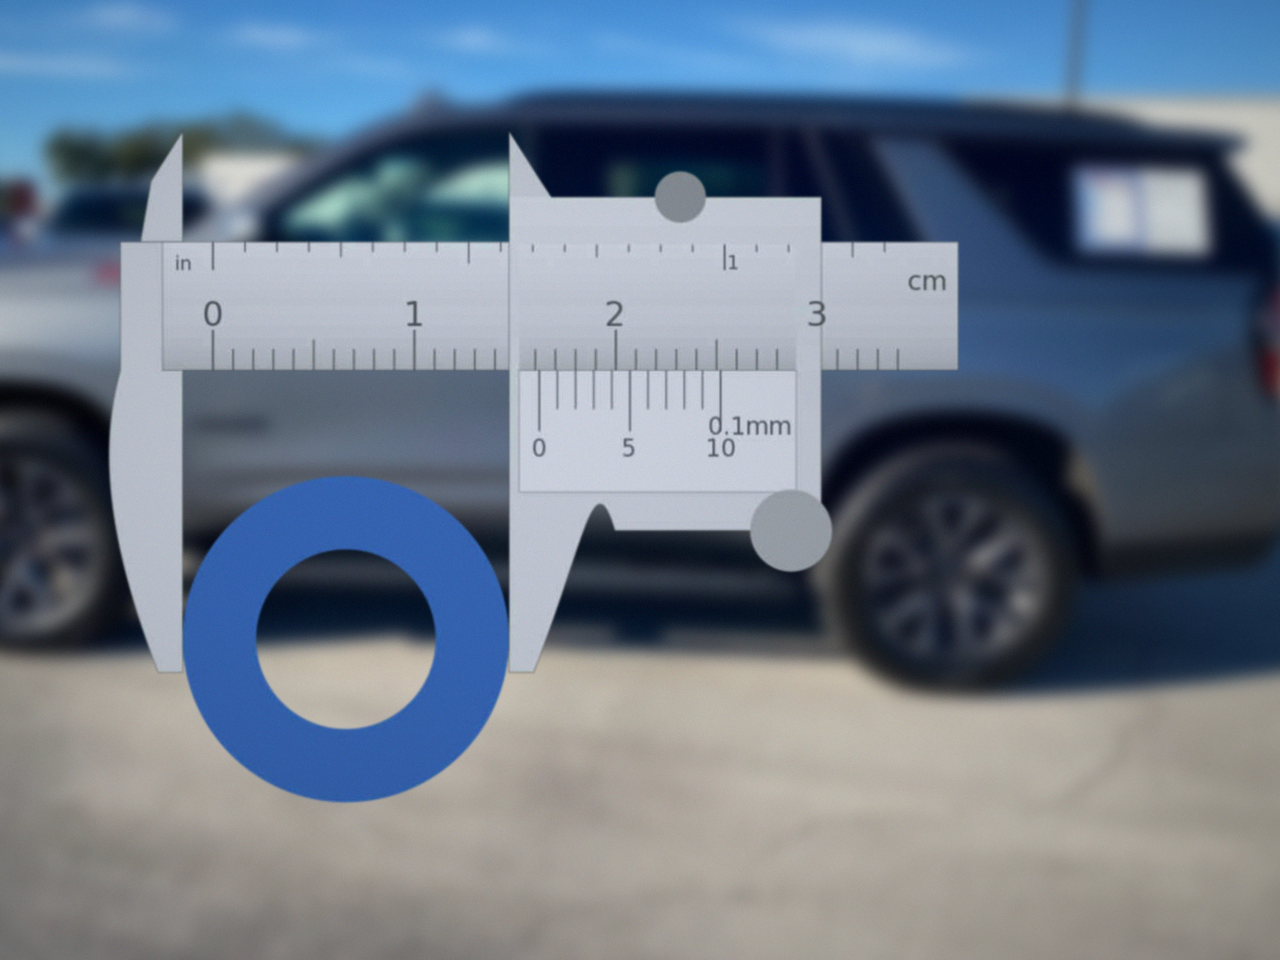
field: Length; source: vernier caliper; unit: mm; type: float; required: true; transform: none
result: 16.2 mm
